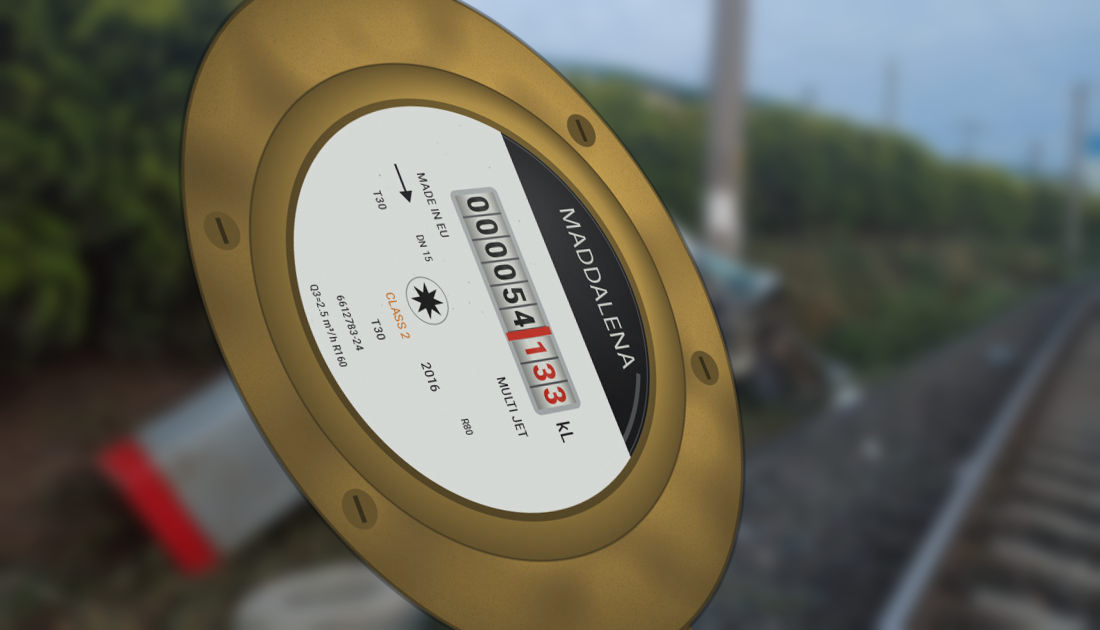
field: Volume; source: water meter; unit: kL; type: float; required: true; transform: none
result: 54.133 kL
